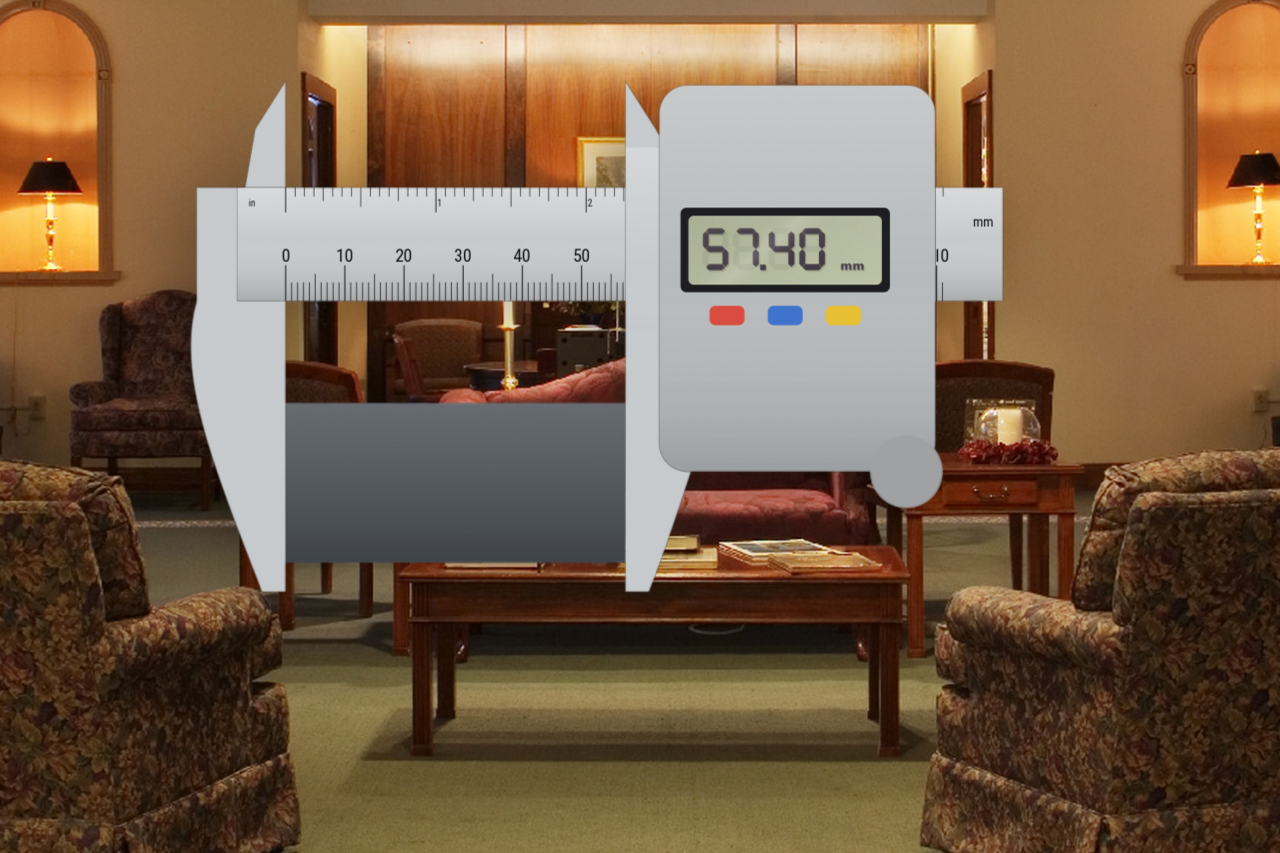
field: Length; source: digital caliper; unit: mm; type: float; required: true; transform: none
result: 57.40 mm
